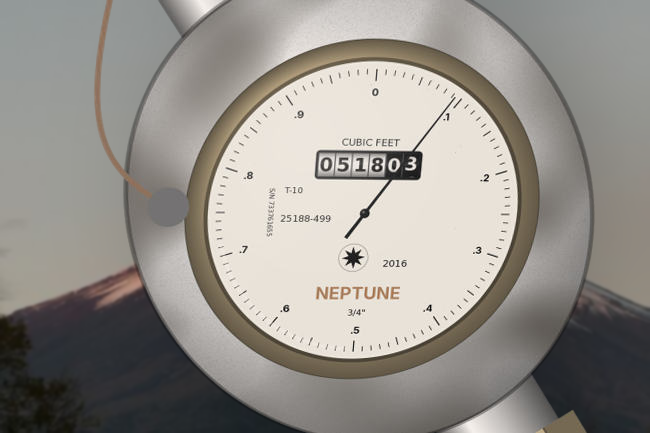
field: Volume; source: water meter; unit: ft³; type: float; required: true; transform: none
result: 51803.09 ft³
